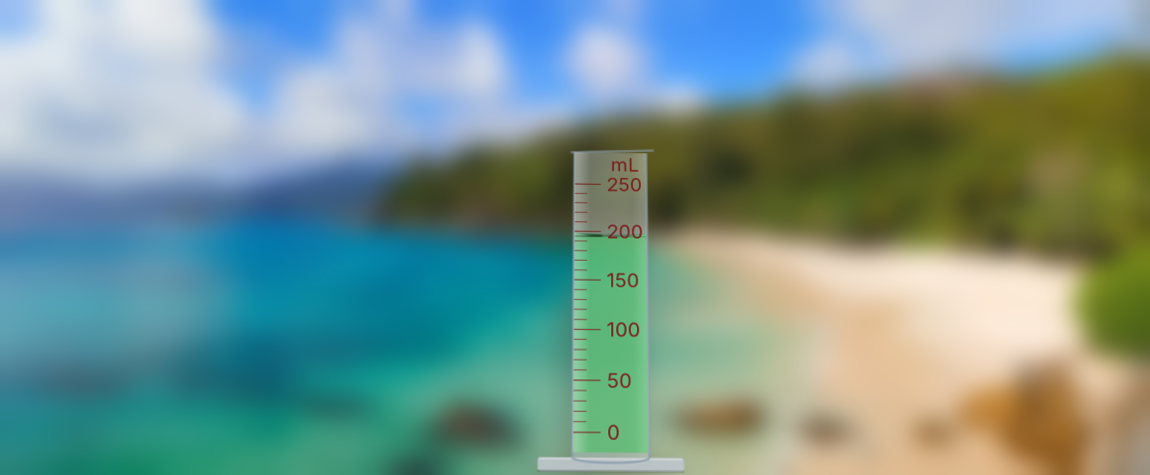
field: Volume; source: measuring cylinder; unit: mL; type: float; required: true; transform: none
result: 195 mL
